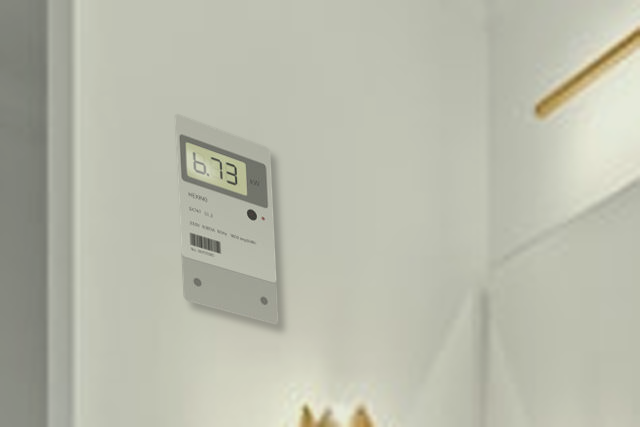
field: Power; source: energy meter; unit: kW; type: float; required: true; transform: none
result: 6.73 kW
